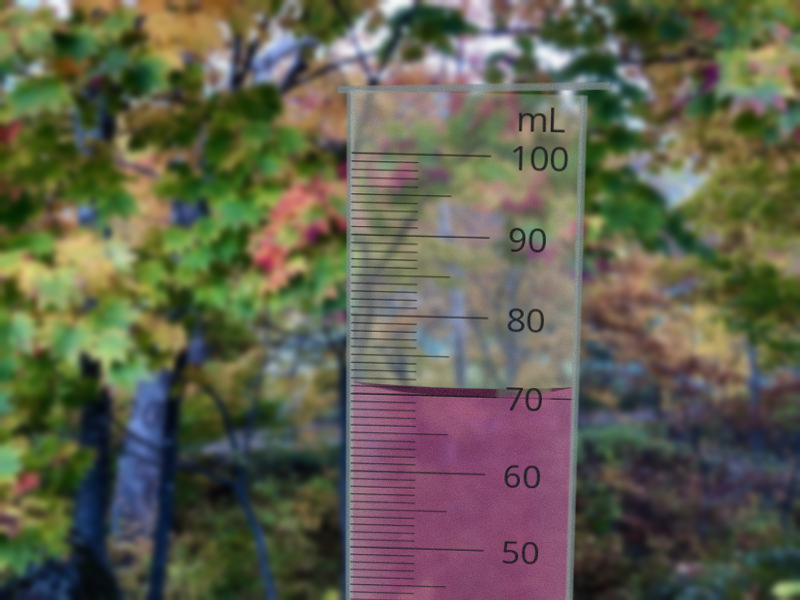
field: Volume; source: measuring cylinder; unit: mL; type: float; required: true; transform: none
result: 70 mL
